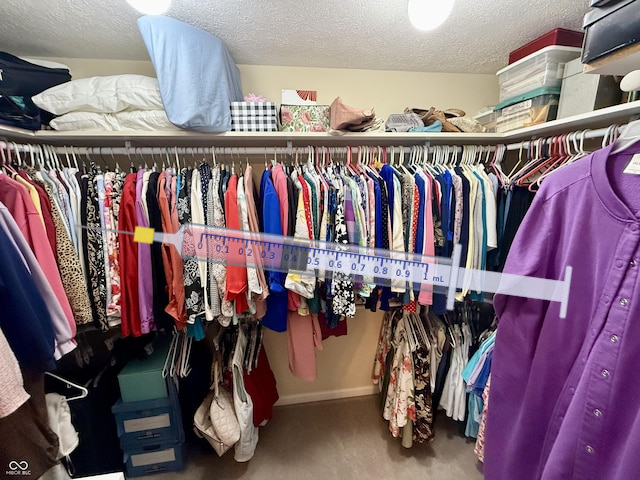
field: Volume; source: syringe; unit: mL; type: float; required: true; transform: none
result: 0.36 mL
